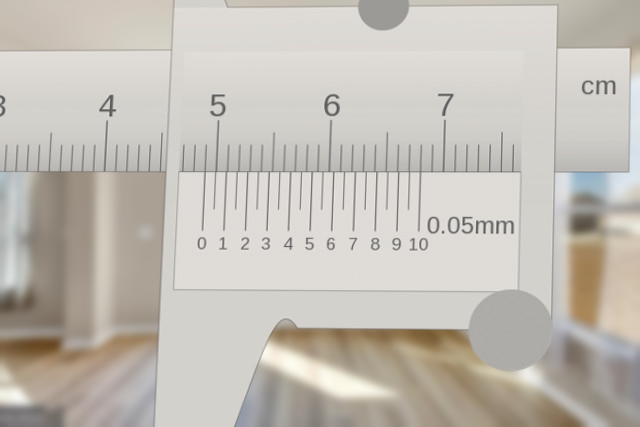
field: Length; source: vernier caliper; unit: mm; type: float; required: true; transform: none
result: 49.0 mm
